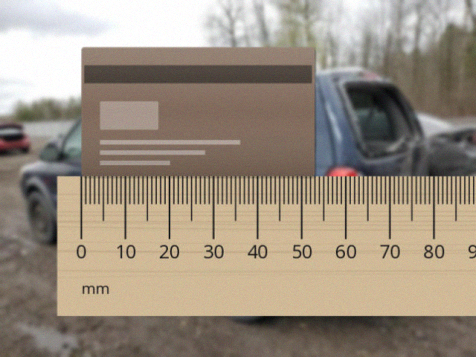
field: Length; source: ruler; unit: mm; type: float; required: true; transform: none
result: 53 mm
